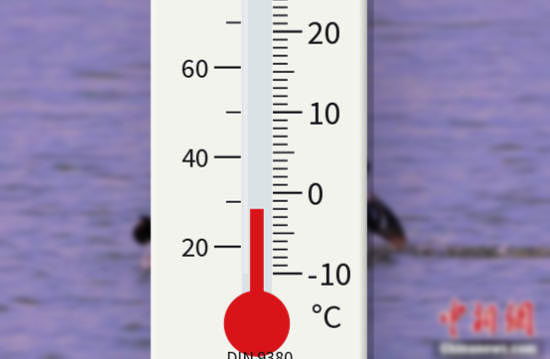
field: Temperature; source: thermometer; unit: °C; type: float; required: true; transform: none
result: -2 °C
